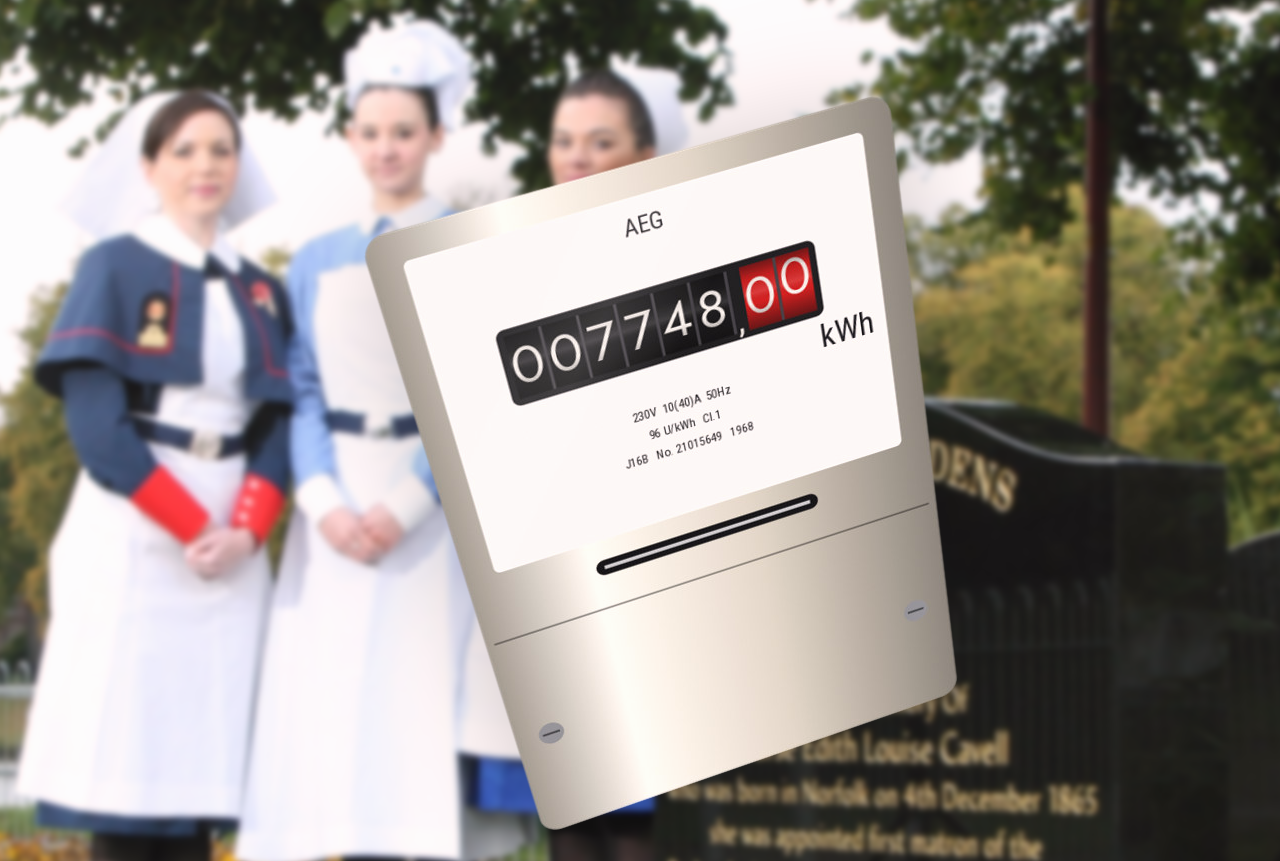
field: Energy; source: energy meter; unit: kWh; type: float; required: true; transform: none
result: 7748.00 kWh
